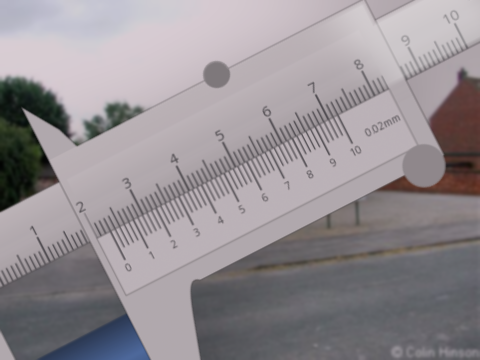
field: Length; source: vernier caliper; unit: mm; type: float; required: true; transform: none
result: 23.0 mm
